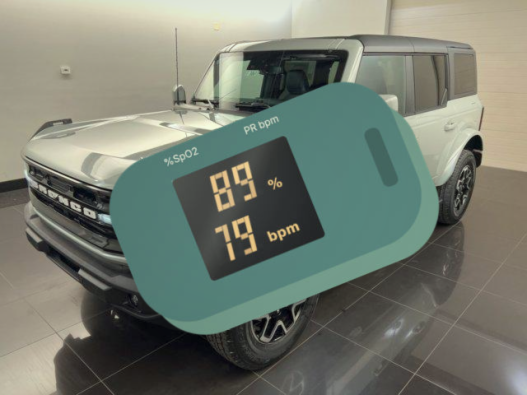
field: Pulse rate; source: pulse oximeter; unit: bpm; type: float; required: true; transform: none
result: 79 bpm
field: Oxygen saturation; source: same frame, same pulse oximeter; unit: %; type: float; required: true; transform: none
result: 89 %
